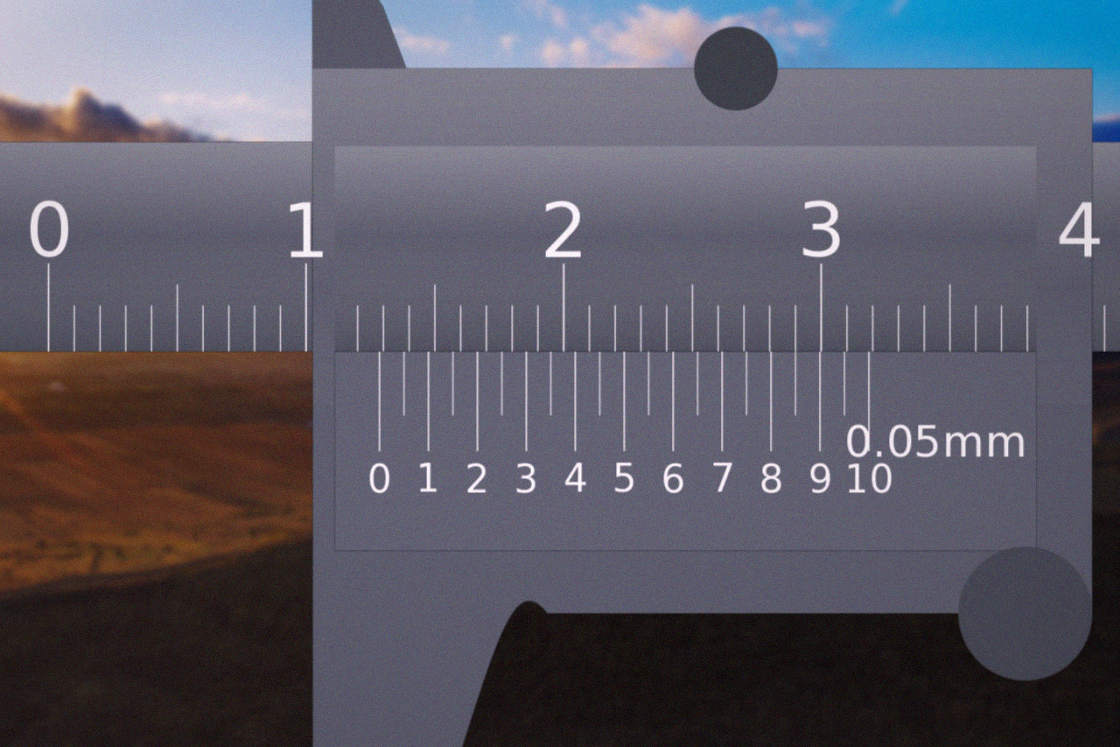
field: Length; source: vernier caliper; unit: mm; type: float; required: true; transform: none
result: 12.85 mm
